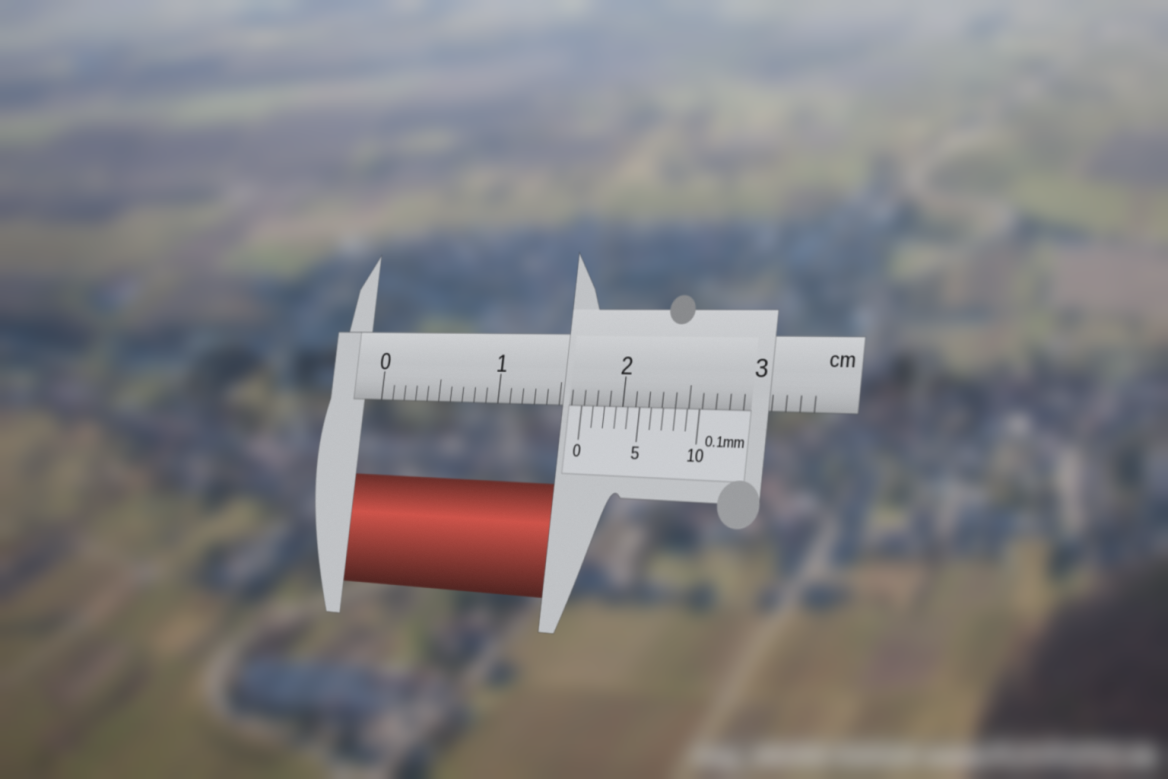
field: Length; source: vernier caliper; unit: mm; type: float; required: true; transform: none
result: 16.8 mm
